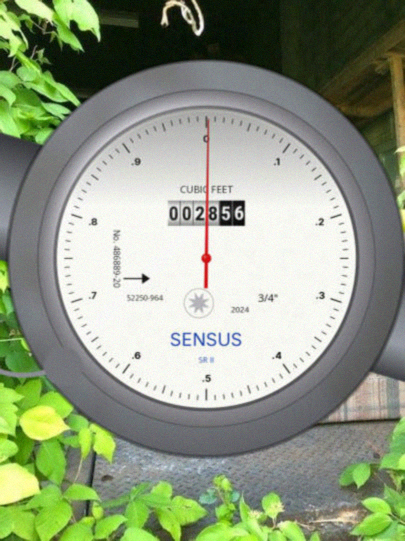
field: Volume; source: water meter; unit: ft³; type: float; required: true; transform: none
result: 2856.00 ft³
